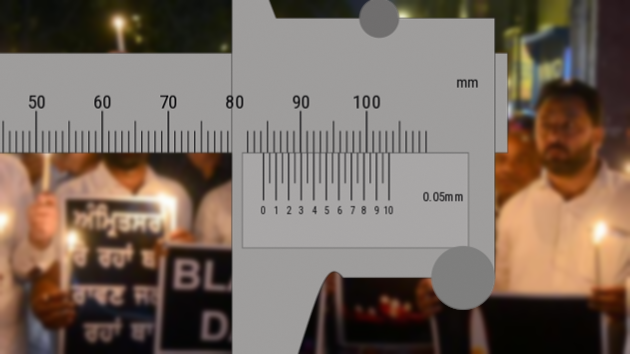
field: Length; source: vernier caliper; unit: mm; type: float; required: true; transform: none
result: 84.4 mm
